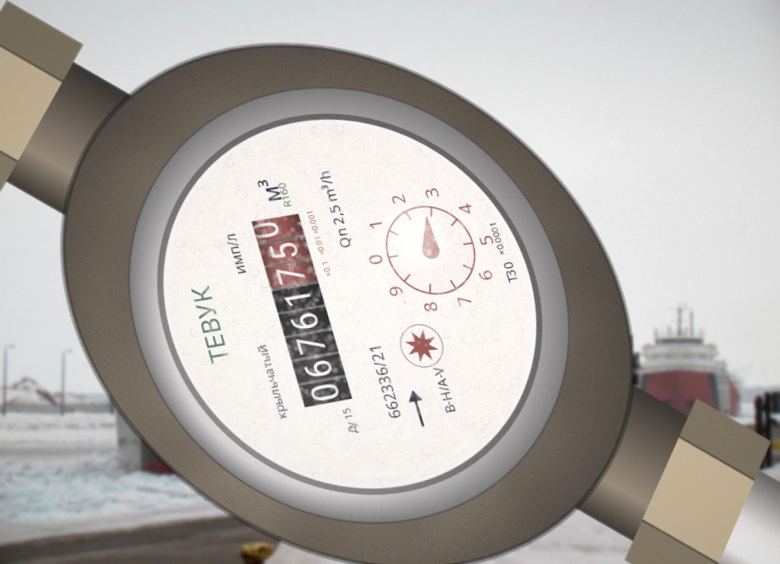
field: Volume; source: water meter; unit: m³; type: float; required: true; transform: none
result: 6761.7502 m³
